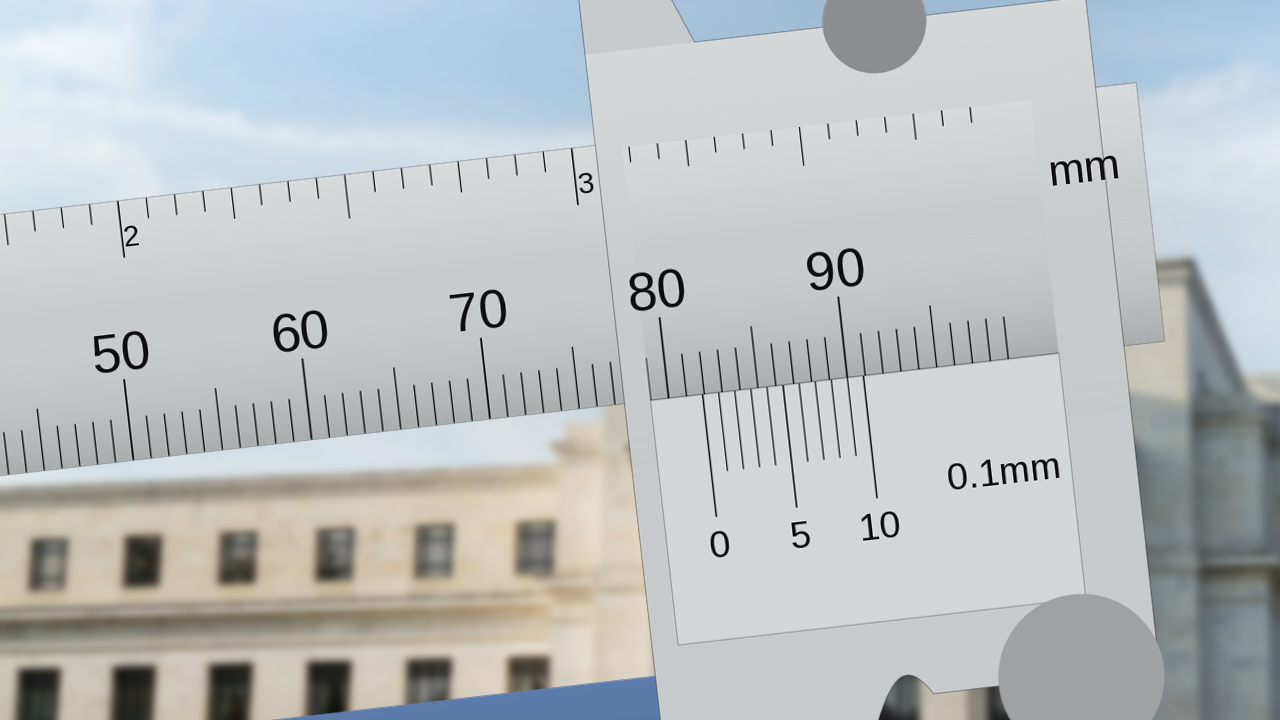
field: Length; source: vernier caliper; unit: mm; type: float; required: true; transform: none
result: 81.9 mm
